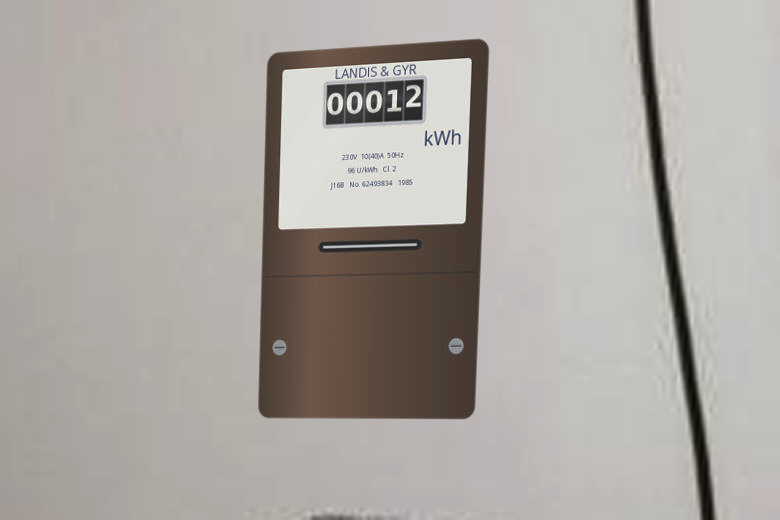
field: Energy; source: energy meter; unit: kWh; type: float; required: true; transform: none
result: 12 kWh
